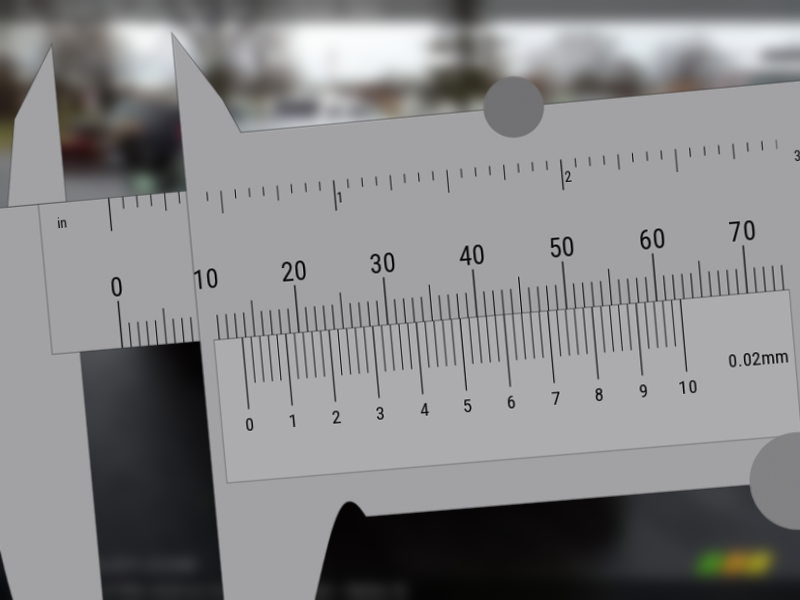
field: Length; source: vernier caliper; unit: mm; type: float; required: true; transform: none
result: 13.6 mm
